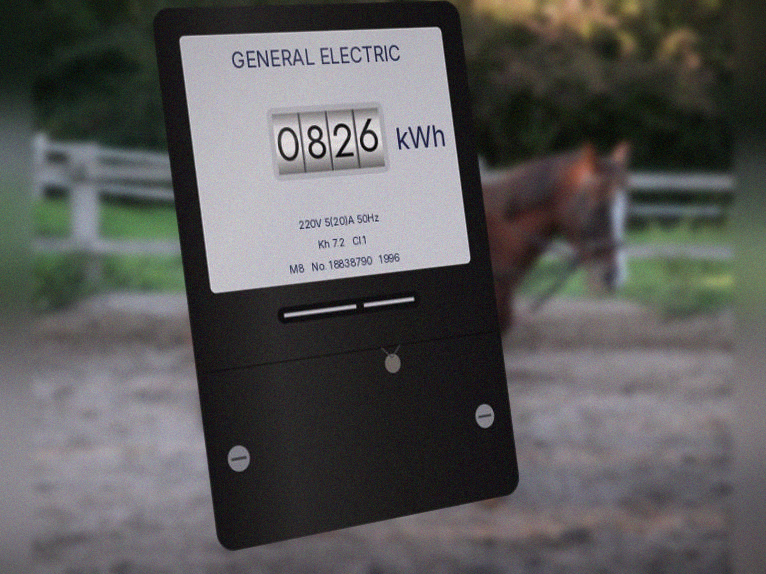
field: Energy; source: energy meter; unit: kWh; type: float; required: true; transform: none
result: 826 kWh
